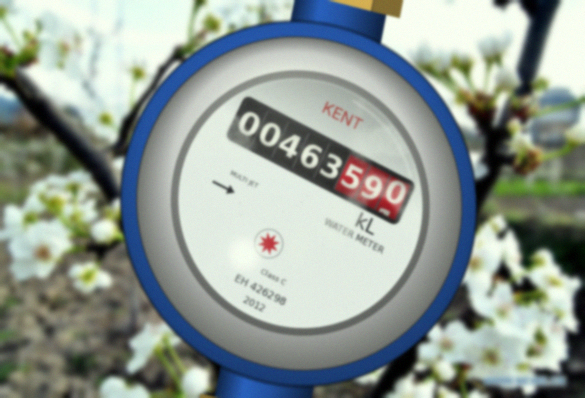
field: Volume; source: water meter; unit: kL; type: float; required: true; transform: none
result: 463.590 kL
